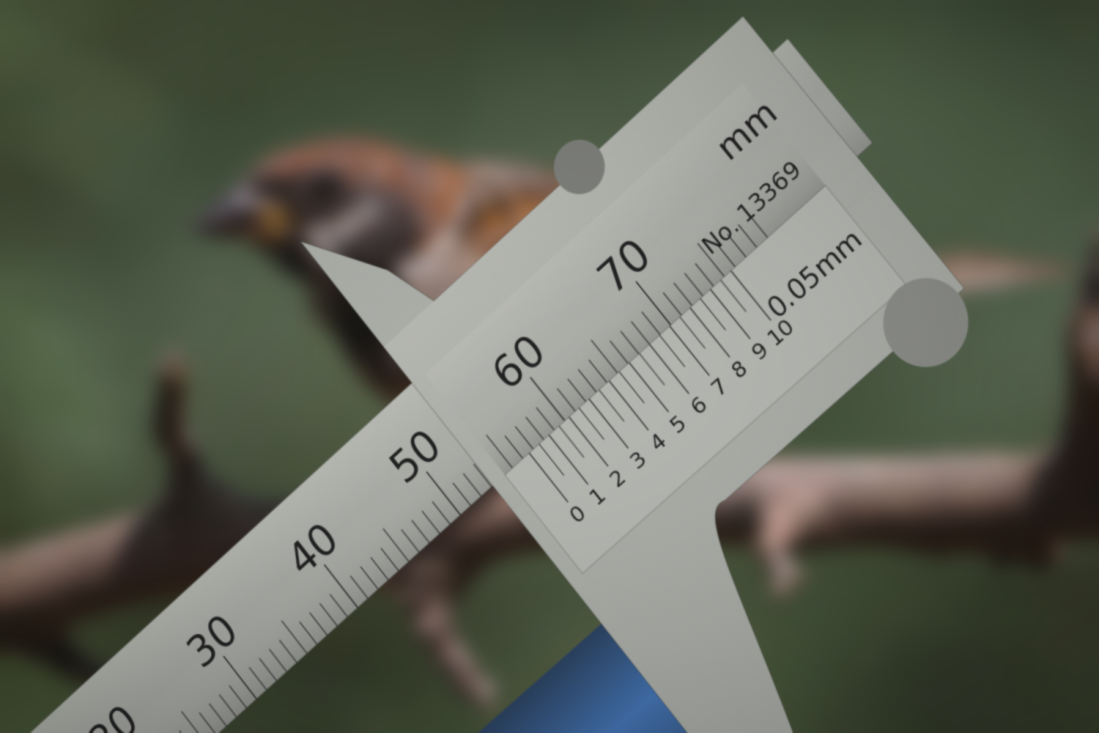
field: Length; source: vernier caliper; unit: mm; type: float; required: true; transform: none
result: 56.6 mm
